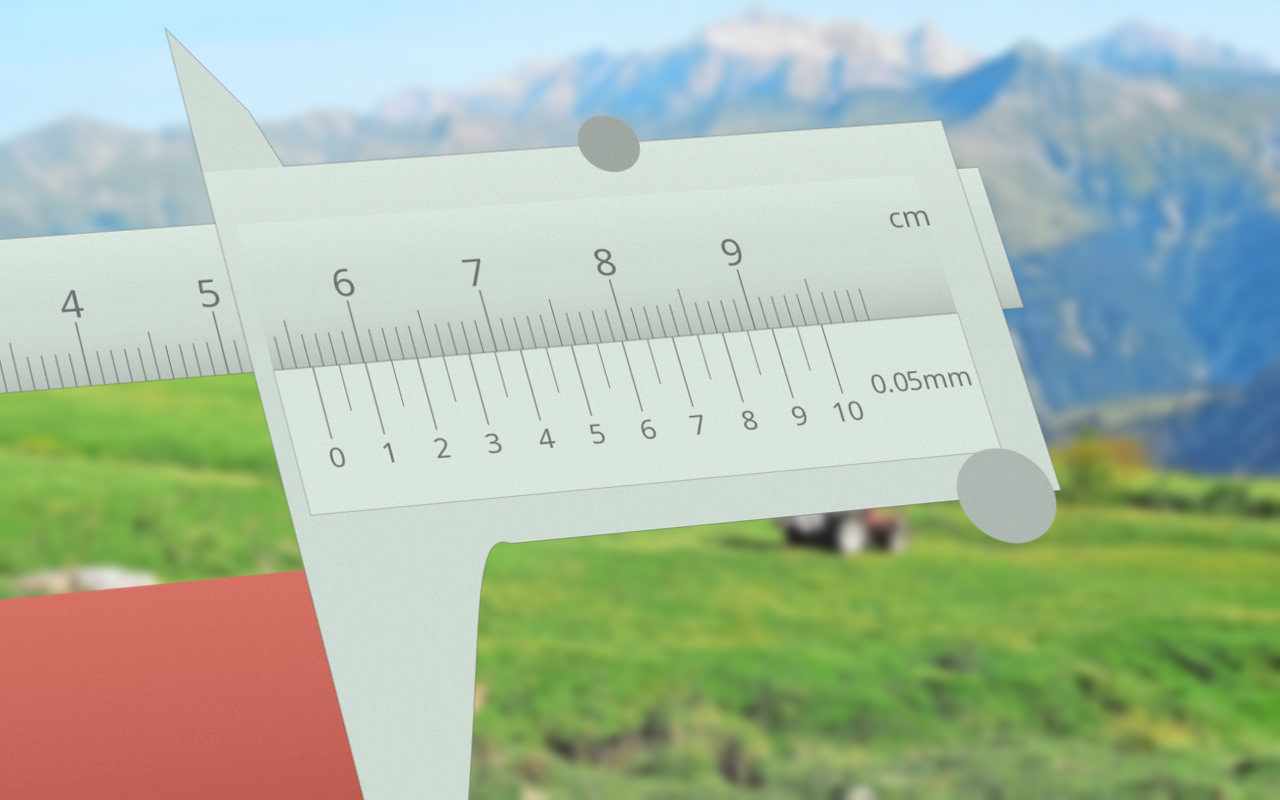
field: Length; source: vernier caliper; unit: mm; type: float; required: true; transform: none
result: 56.2 mm
